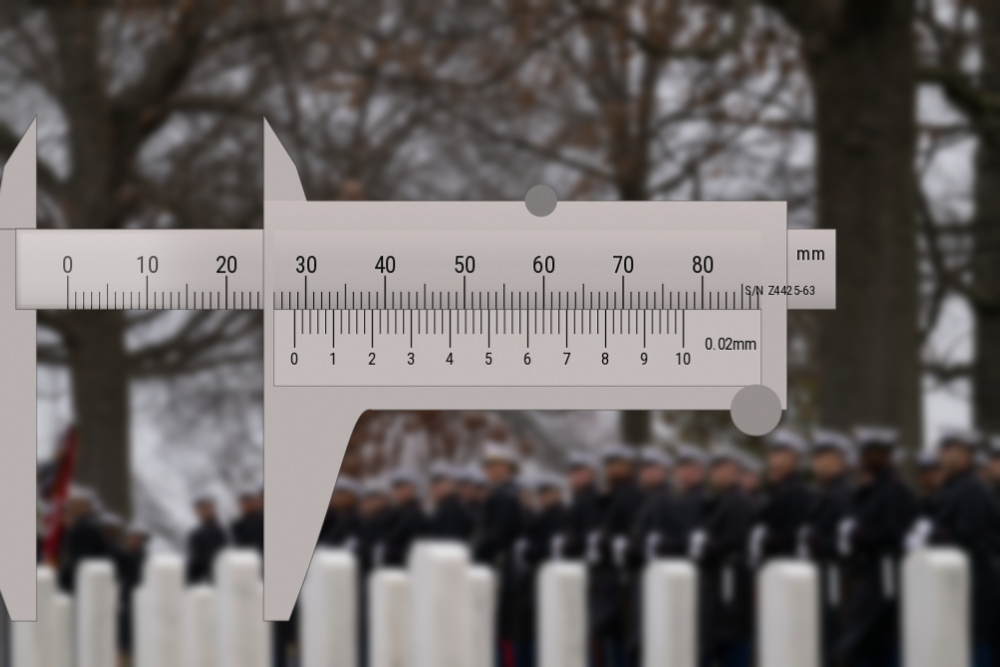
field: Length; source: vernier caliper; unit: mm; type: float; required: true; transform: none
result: 28.6 mm
